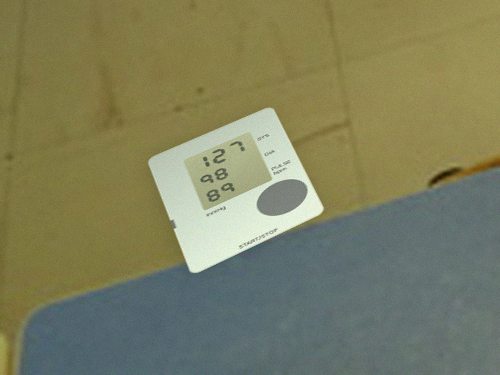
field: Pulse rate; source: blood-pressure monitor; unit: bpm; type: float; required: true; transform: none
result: 89 bpm
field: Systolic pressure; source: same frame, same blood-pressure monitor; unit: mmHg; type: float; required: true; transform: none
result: 127 mmHg
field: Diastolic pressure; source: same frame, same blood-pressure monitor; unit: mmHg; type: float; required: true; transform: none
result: 98 mmHg
